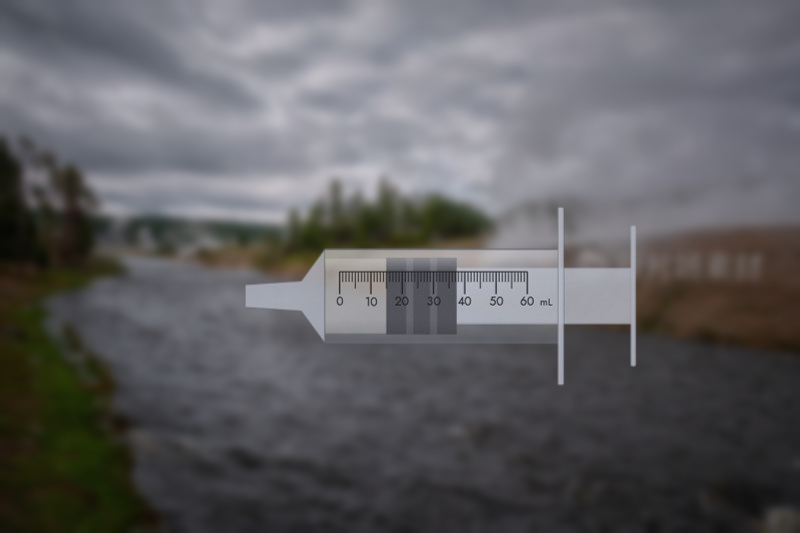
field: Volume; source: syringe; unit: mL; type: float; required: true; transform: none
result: 15 mL
